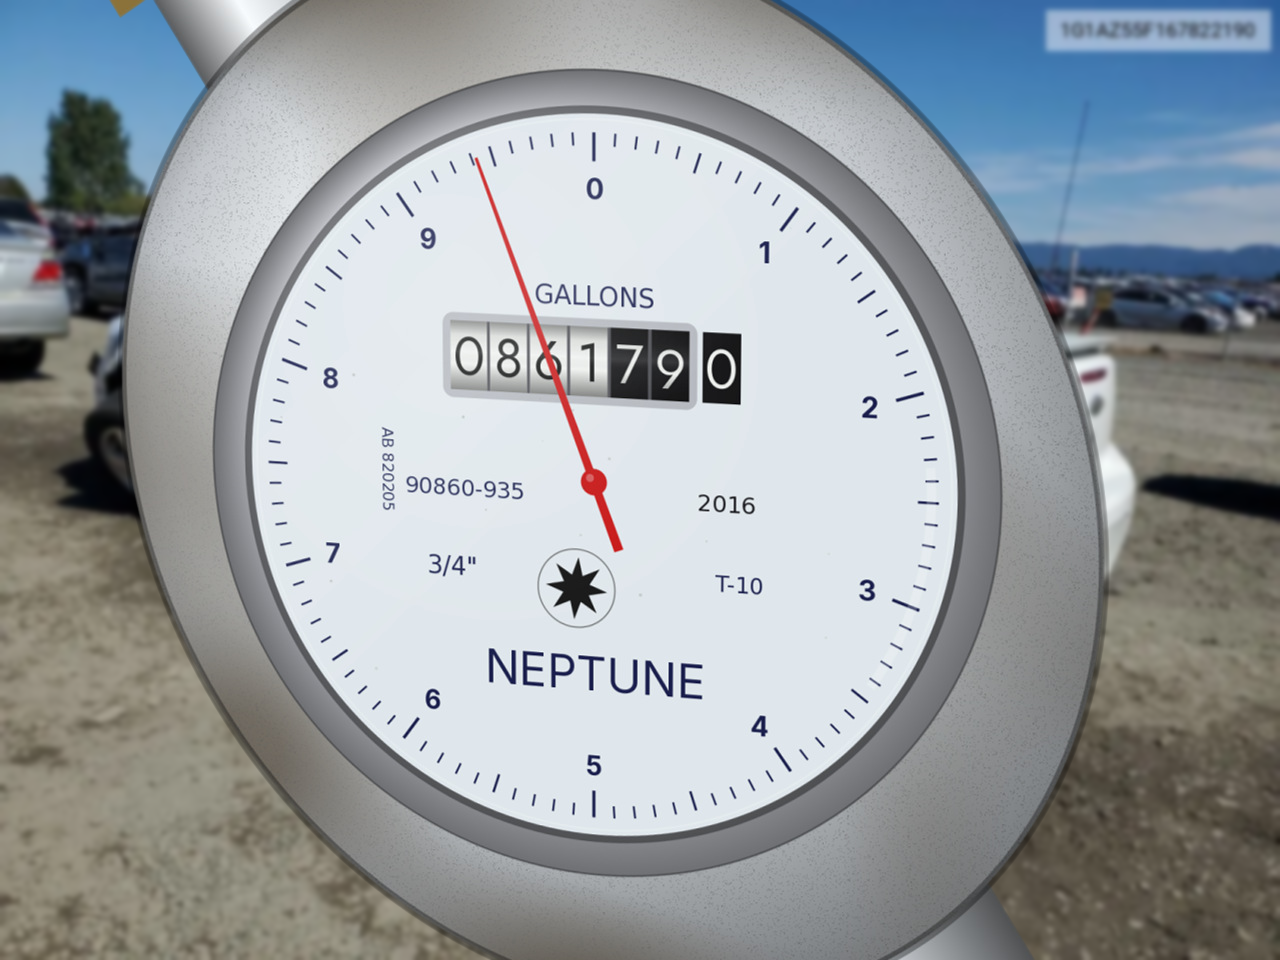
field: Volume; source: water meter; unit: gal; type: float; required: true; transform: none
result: 861789.4 gal
